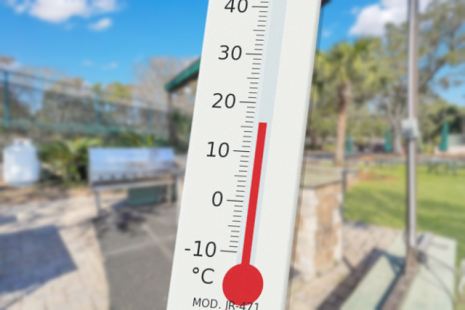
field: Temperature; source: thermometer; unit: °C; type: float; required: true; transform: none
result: 16 °C
